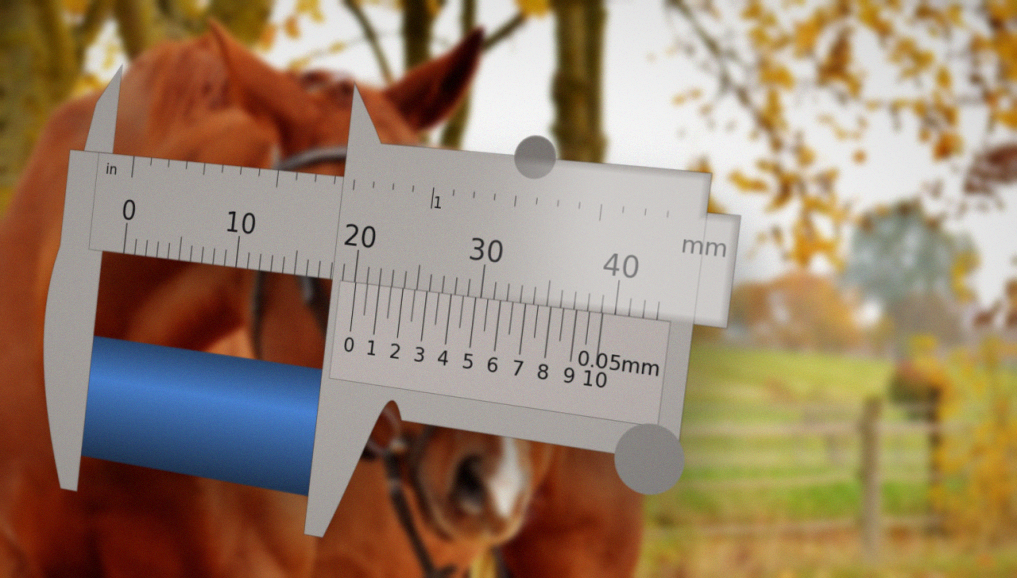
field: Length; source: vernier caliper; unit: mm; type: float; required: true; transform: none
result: 20.1 mm
